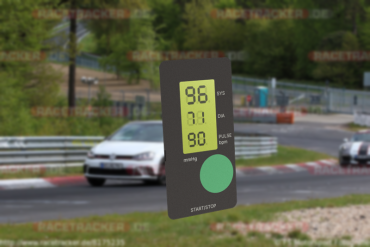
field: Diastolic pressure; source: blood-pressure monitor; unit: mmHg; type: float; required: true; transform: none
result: 71 mmHg
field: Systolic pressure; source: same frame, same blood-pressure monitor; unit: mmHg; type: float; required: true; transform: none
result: 96 mmHg
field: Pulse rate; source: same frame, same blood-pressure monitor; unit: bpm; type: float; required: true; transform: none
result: 90 bpm
